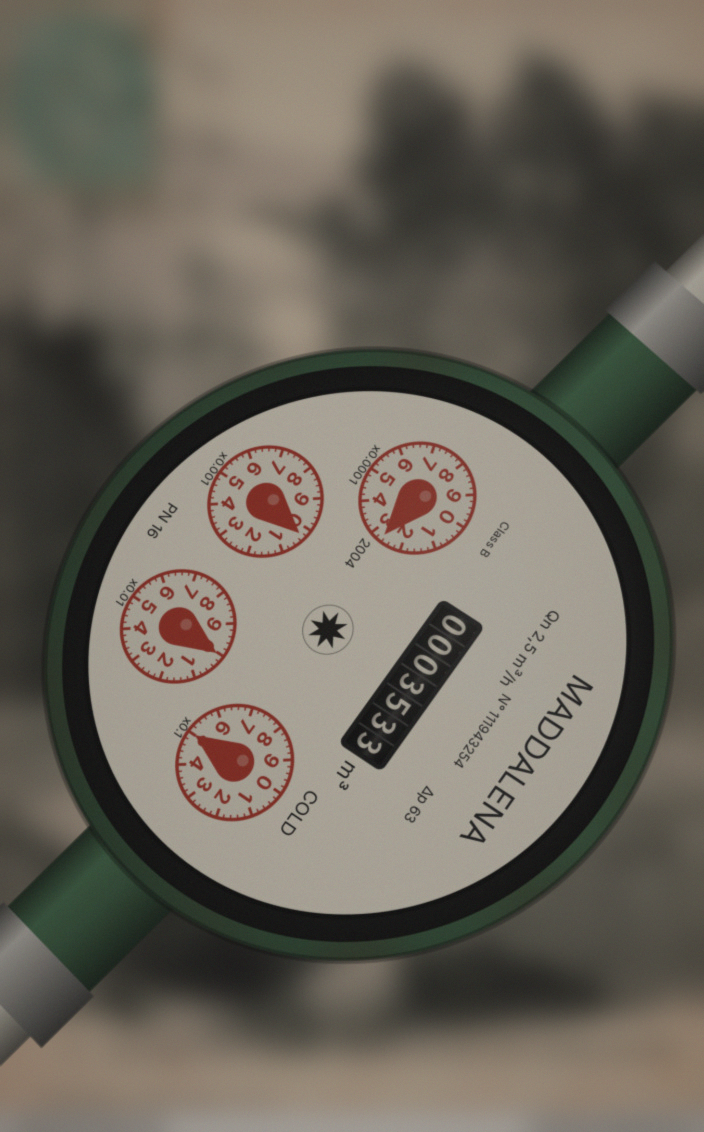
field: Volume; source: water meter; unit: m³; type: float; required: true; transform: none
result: 3533.5002 m³
